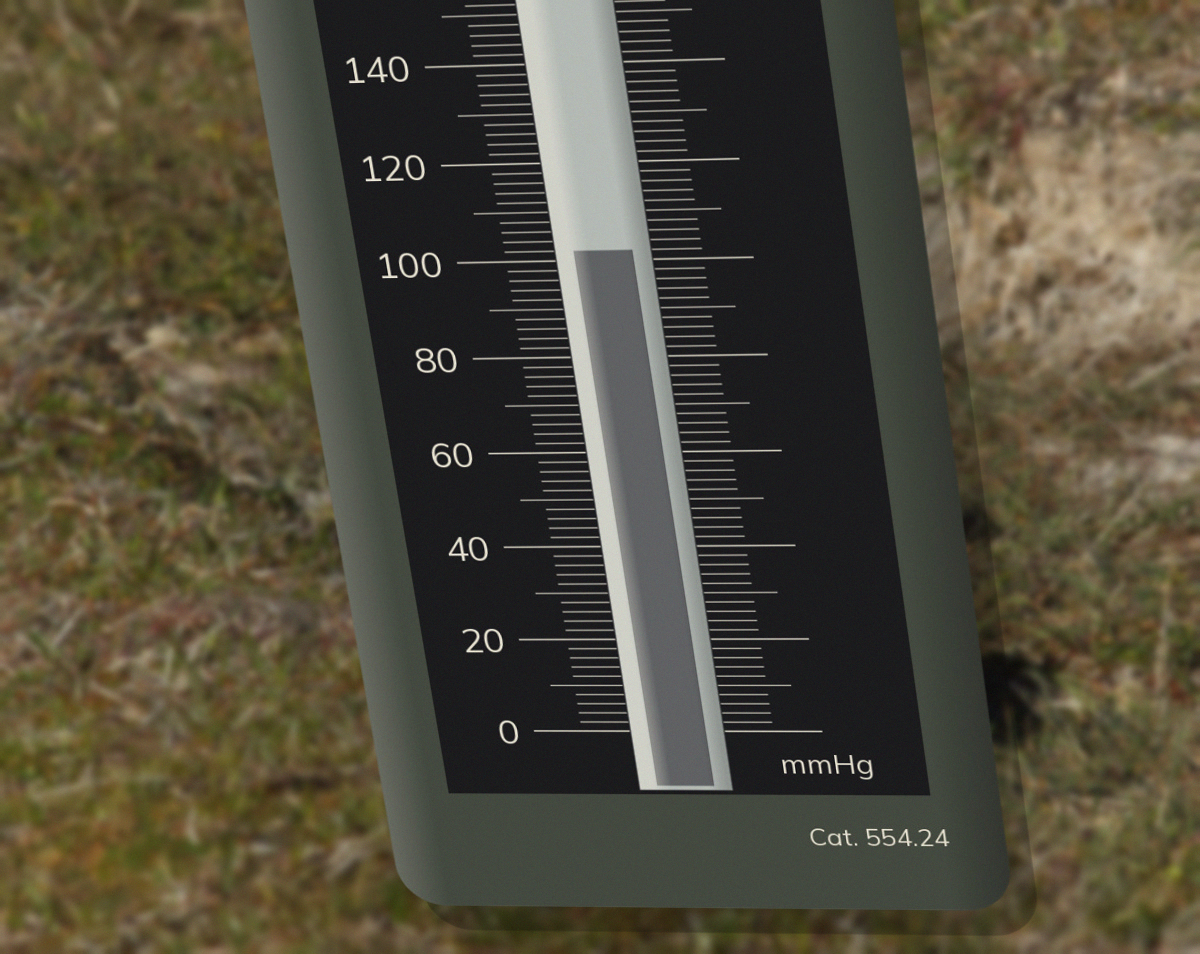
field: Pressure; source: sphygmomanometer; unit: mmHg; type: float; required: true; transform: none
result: 102 mmHg
